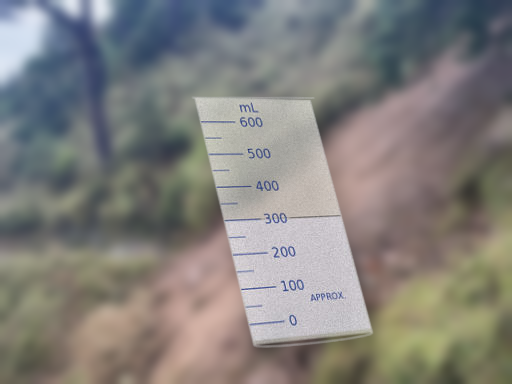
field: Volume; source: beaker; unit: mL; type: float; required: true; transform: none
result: 300 mL
